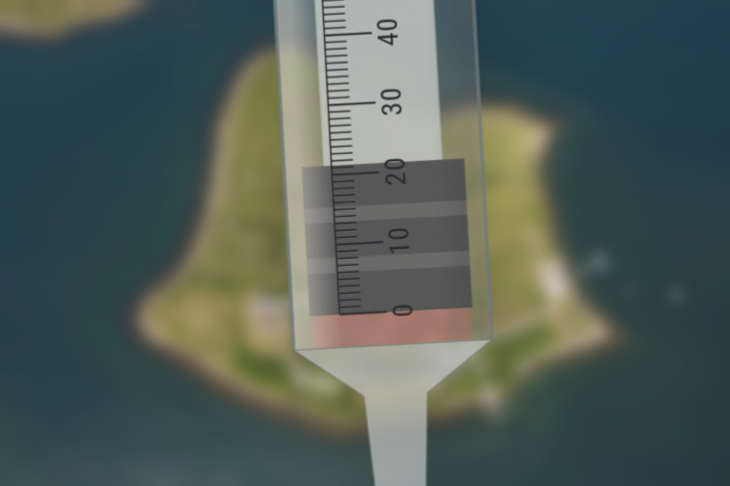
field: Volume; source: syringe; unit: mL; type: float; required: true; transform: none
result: 0 mL
